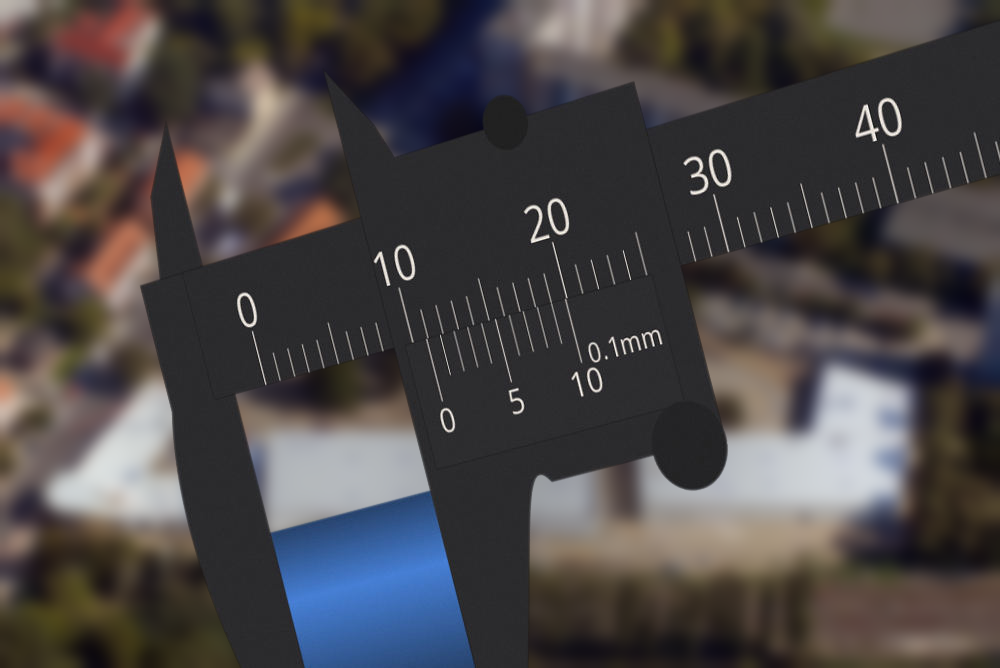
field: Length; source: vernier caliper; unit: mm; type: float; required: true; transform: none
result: 10.9 mm
